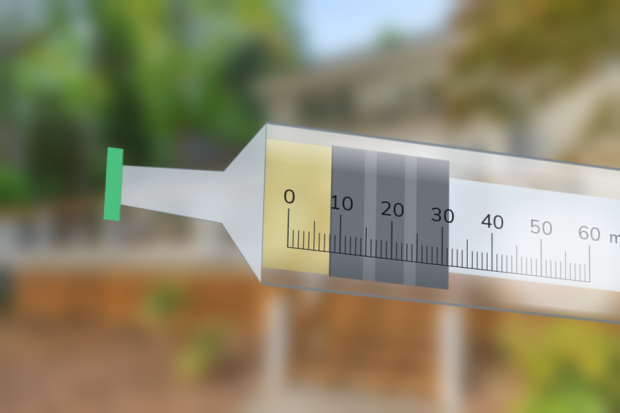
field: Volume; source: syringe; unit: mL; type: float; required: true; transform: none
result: 8 mL
